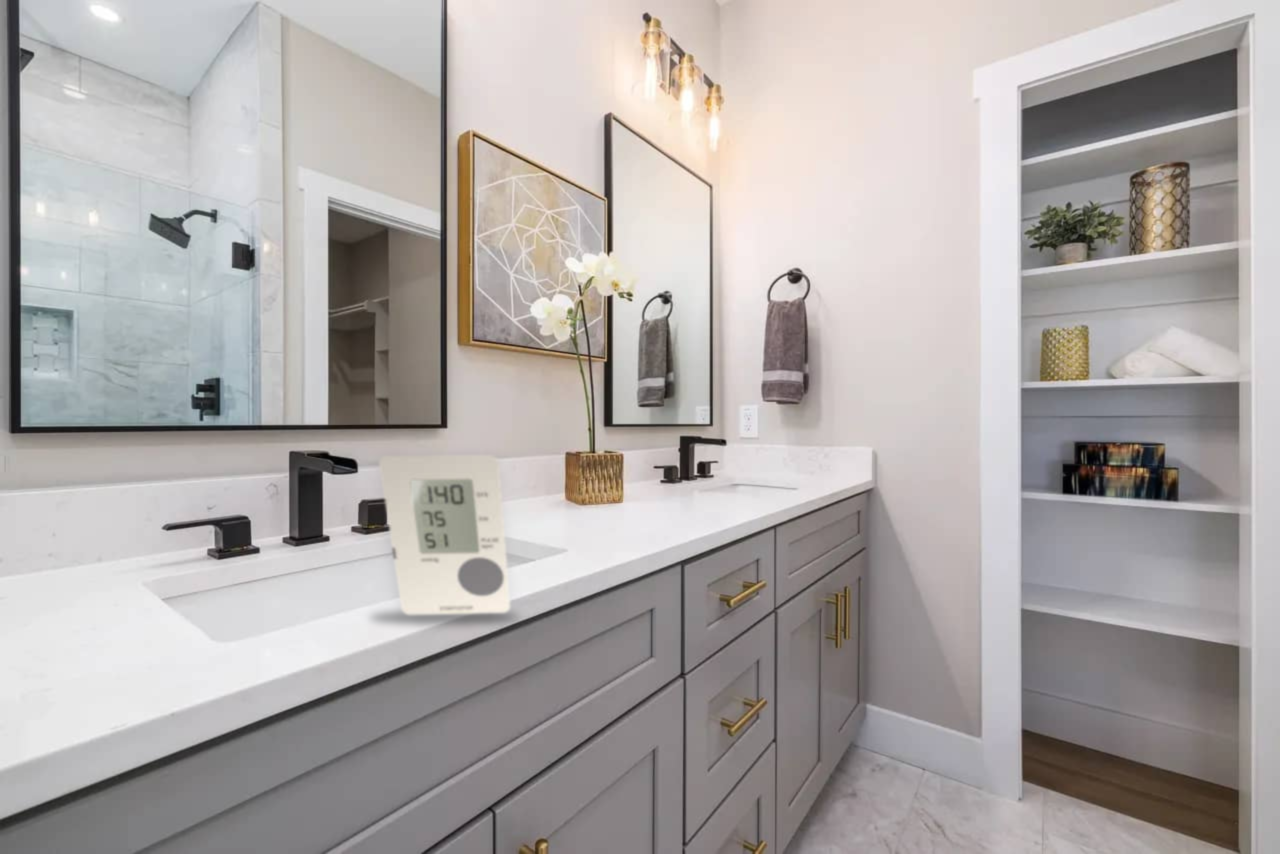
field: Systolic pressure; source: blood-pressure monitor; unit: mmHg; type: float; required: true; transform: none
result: 140 mmHg
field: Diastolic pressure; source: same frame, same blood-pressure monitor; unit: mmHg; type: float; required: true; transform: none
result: 75 mmHg
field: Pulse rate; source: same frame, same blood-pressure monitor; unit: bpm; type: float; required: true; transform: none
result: 51 bpm
